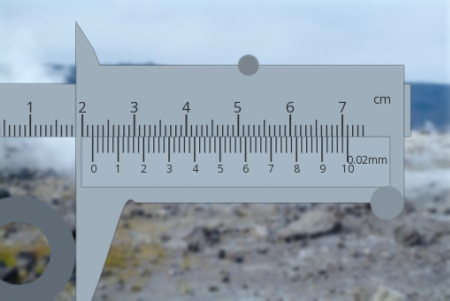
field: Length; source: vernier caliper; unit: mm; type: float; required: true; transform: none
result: 22.0 mm
